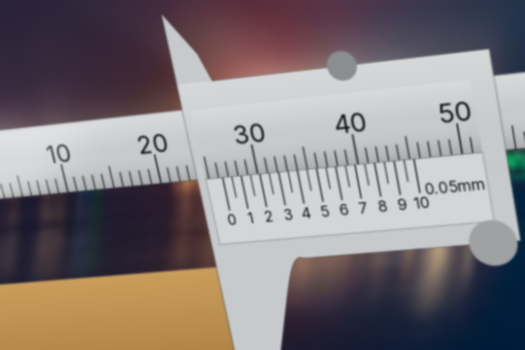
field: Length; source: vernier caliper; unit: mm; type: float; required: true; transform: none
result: 26.4 mm
